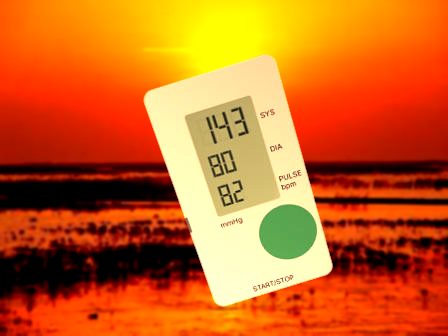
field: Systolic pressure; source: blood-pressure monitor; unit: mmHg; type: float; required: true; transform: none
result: 143 mmHg
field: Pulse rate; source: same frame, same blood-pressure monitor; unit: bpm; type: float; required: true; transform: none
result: 82 bpm
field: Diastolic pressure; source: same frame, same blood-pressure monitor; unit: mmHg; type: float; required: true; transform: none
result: 80 mmHg
